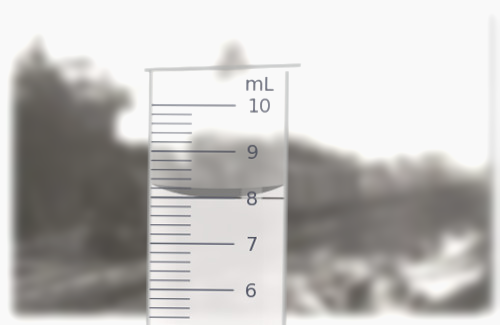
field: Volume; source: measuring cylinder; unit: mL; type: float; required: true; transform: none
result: 8 mL
